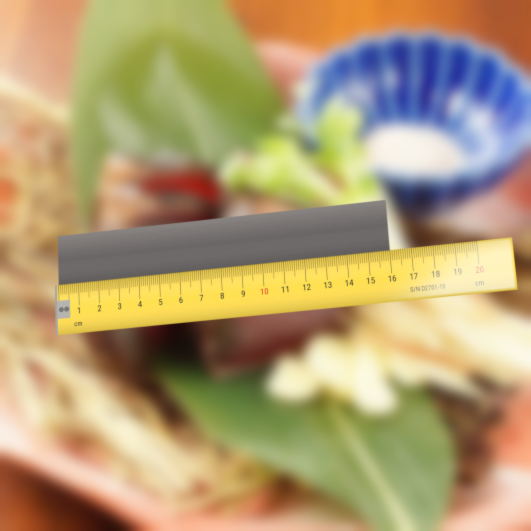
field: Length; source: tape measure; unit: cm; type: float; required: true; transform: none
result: 16 cm
